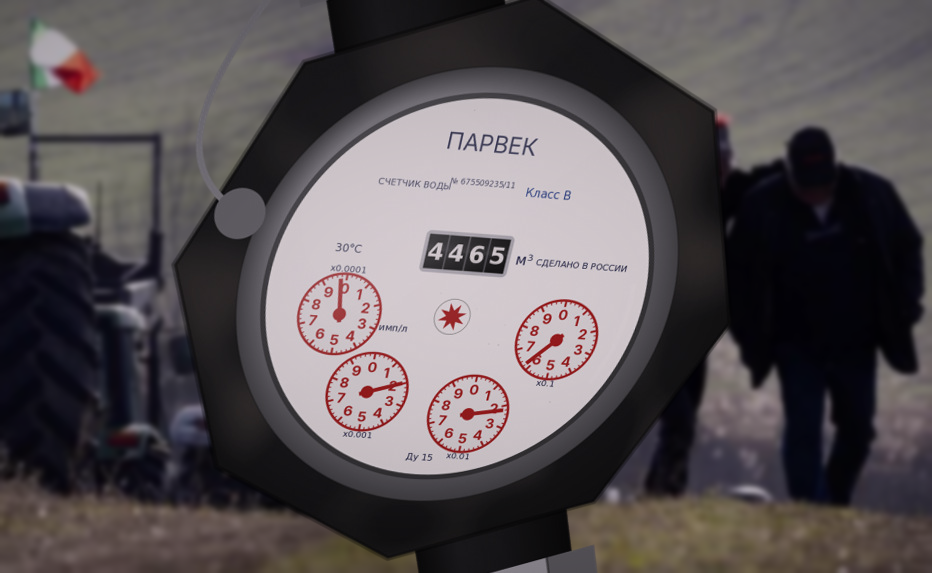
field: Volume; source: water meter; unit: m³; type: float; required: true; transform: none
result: 4465.6219 m³
